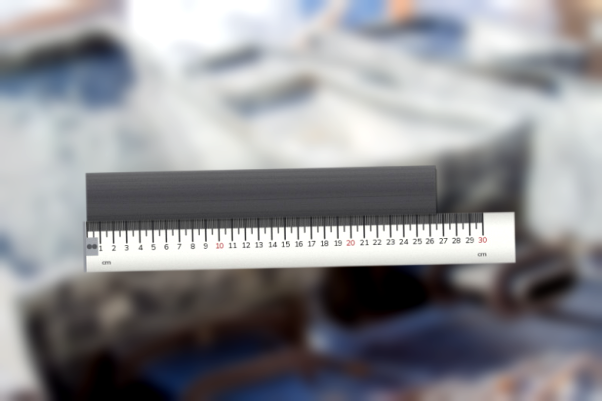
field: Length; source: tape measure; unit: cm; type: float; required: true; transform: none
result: 26.5 cm
